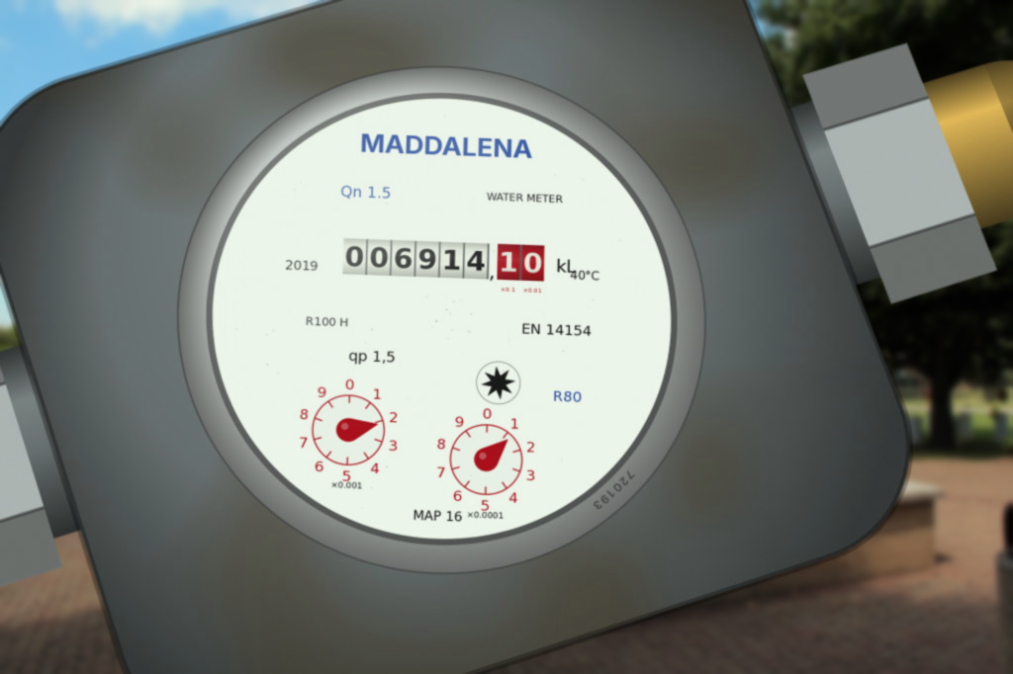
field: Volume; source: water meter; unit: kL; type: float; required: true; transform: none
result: 6914.1021 kL
